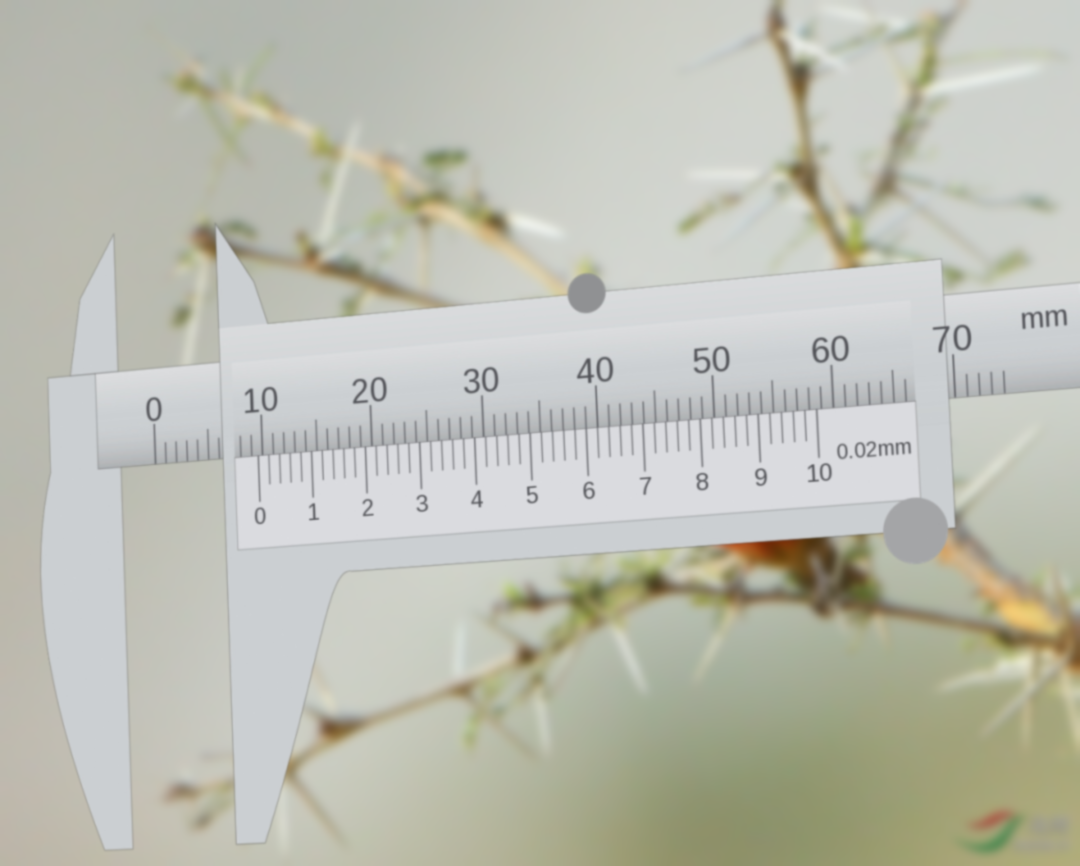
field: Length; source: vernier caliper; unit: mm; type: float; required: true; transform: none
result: 9.6 mm
